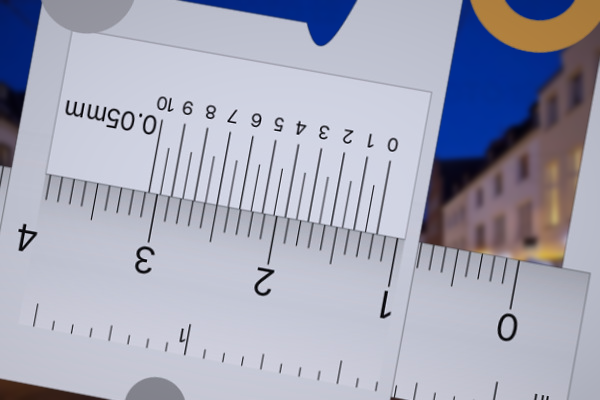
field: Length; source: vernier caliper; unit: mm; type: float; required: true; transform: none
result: 11.7 mm
